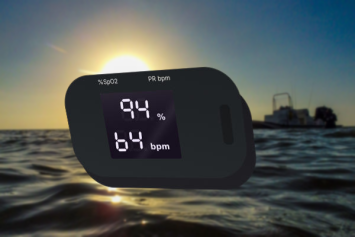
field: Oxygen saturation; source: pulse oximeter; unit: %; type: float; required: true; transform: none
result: 94 %
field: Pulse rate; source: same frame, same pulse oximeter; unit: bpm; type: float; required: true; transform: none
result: 64 bpm
